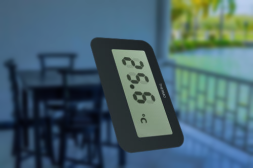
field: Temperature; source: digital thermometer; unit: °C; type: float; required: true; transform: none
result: 25.6 °C
